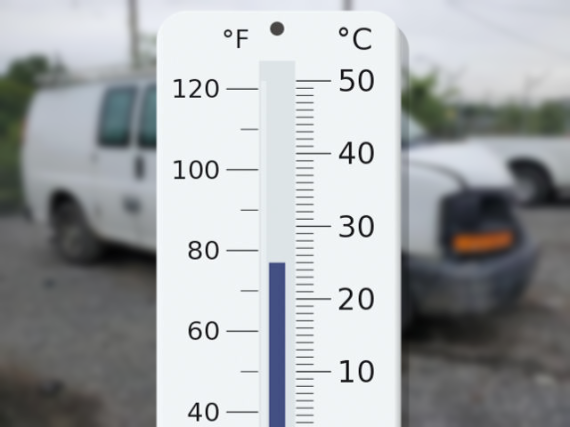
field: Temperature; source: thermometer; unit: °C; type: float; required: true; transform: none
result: 25 °C
